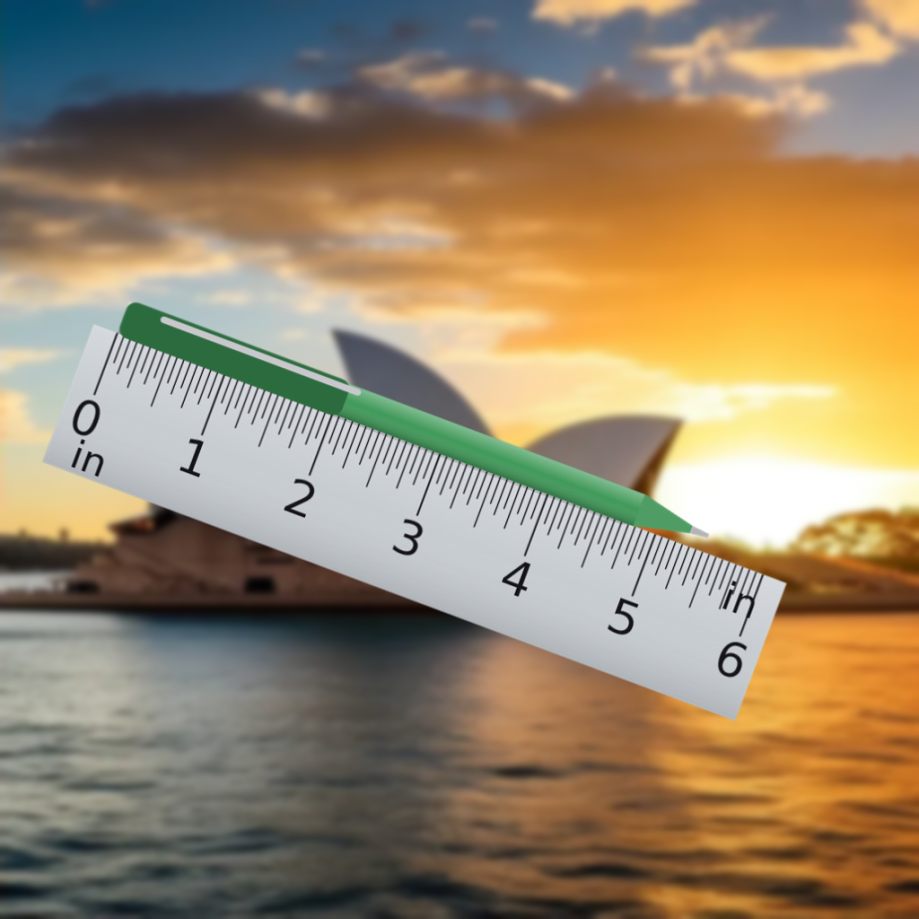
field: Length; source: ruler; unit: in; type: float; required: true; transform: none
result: 5.4375 in
